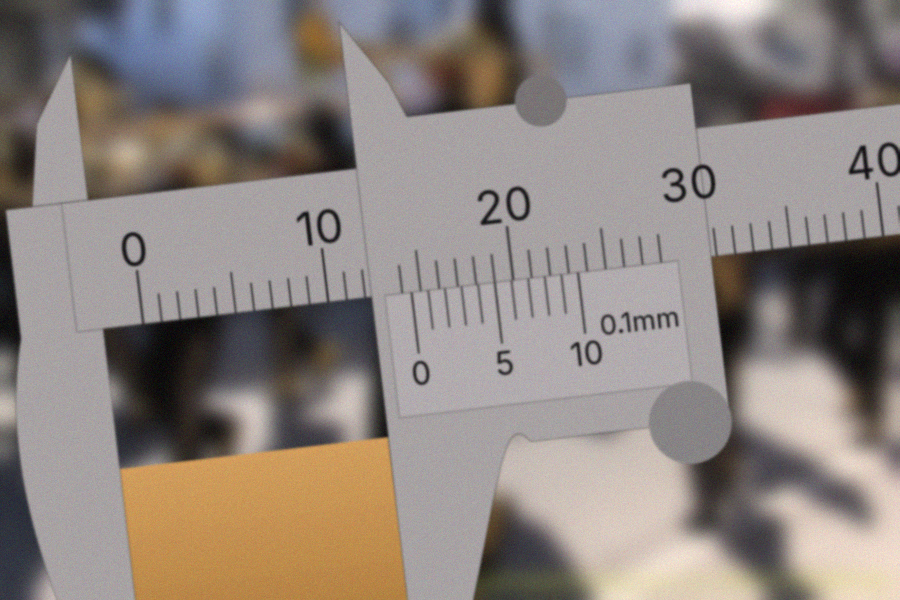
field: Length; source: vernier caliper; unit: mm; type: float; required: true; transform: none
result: 14.5 mm
